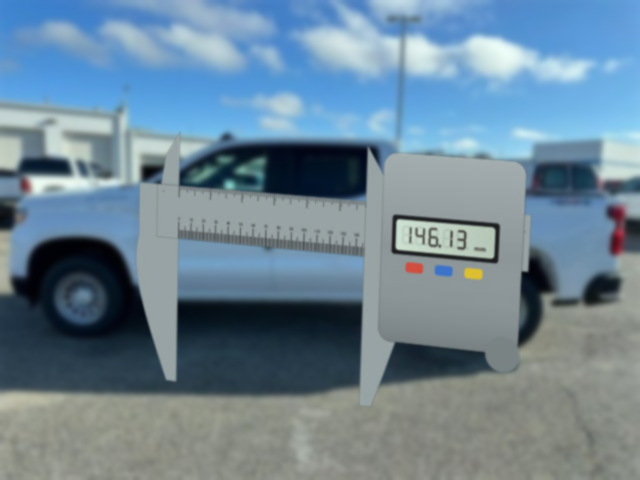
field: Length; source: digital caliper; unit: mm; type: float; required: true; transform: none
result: 146.13 mm
